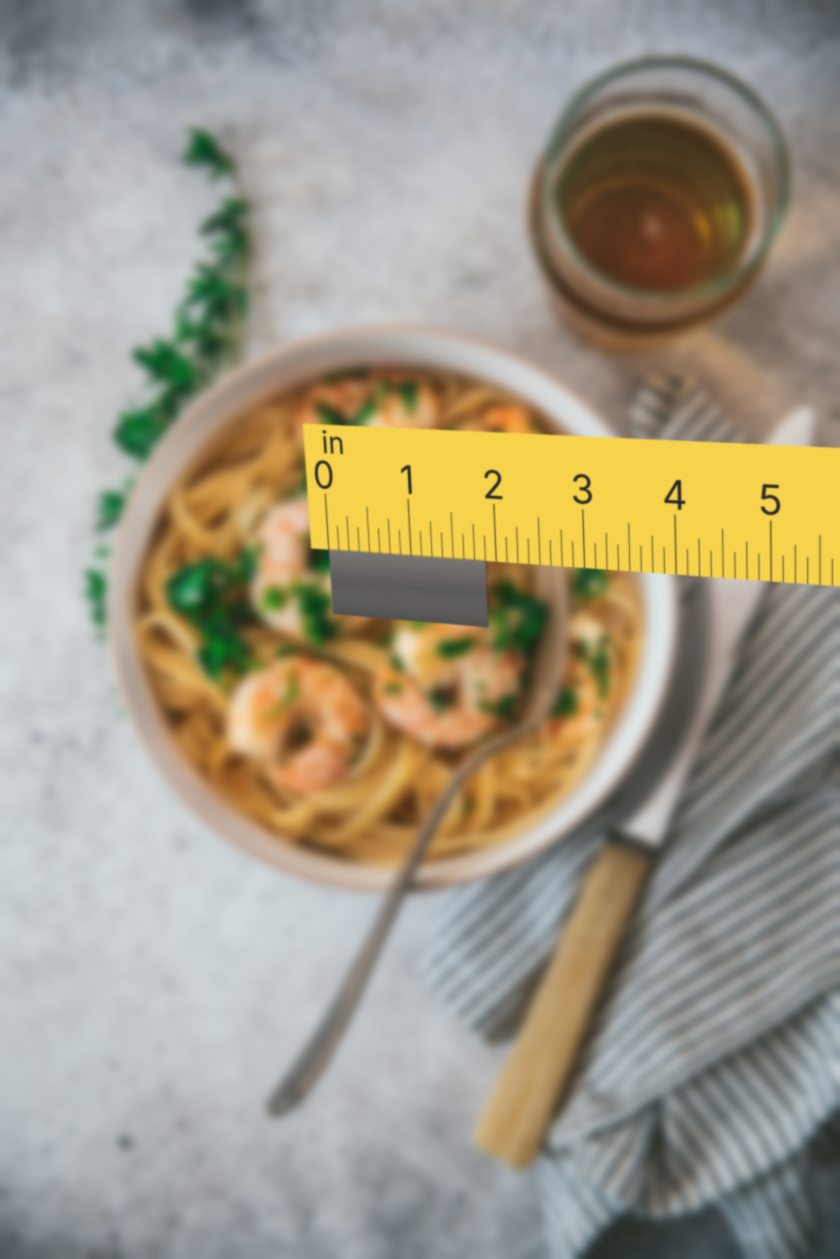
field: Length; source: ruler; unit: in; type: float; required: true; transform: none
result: 1.875 in
